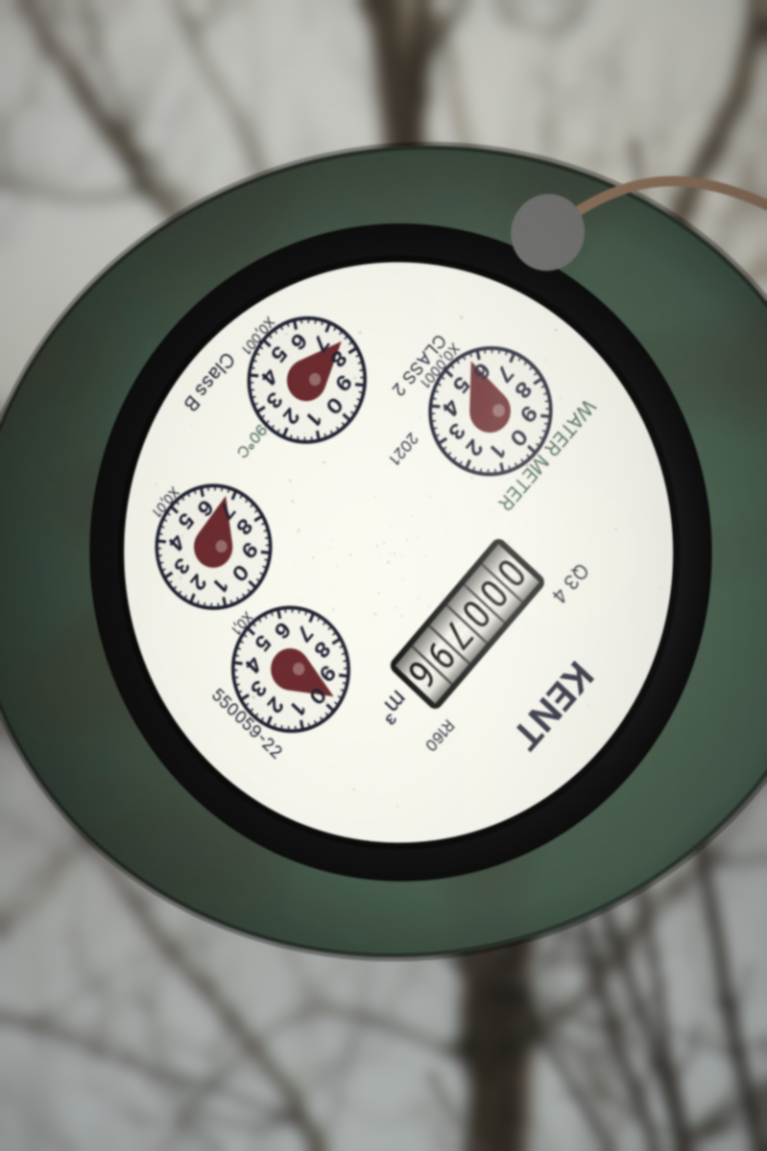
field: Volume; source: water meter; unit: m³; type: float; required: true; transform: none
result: 795.9675 m³
